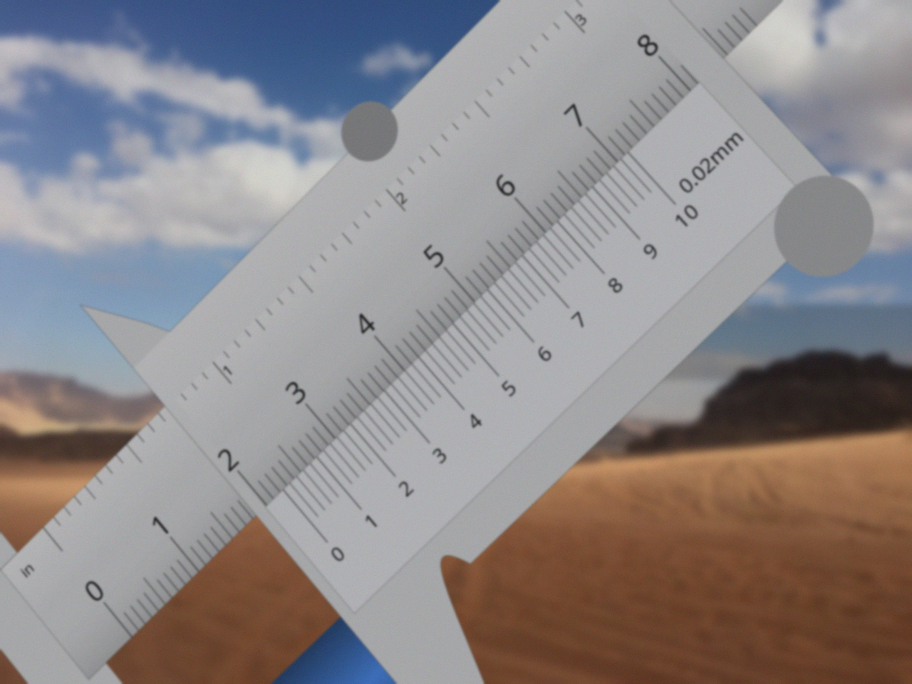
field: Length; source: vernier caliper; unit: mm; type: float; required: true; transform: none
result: 22.4 mm
